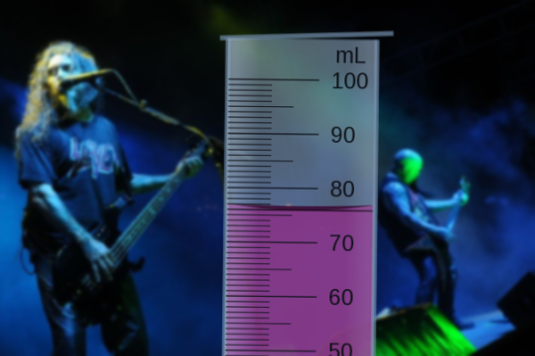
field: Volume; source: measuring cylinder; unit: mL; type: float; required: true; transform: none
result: 76 mL
